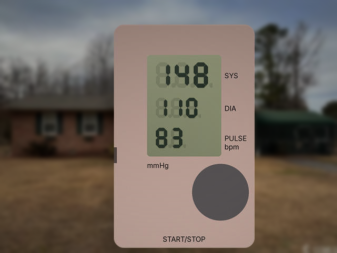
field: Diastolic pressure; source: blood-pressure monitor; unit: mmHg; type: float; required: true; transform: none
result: 110 mmHg
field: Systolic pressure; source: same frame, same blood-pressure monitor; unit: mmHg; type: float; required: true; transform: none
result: 148 mmHg
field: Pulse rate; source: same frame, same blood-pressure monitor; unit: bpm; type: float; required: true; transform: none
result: 83 bpm
